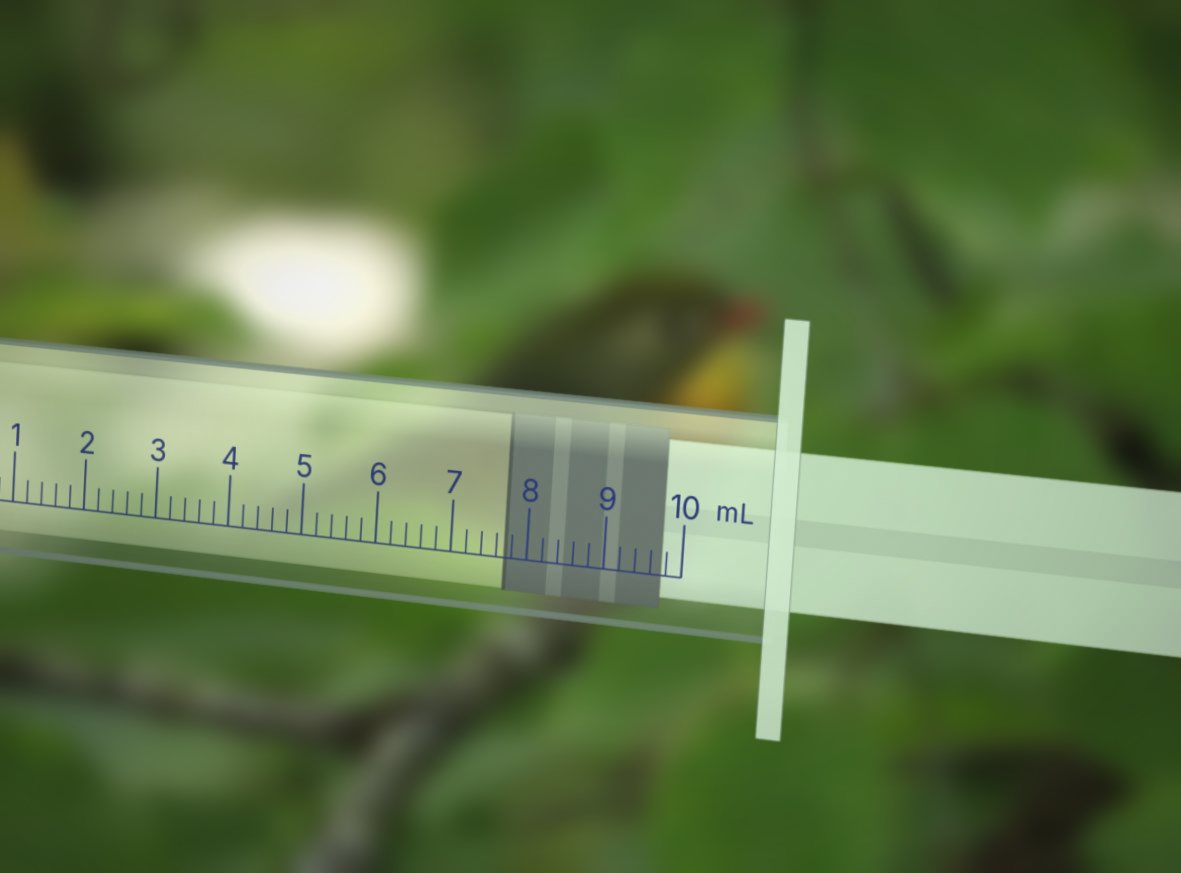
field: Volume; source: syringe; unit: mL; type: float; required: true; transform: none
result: 7.7 mL
